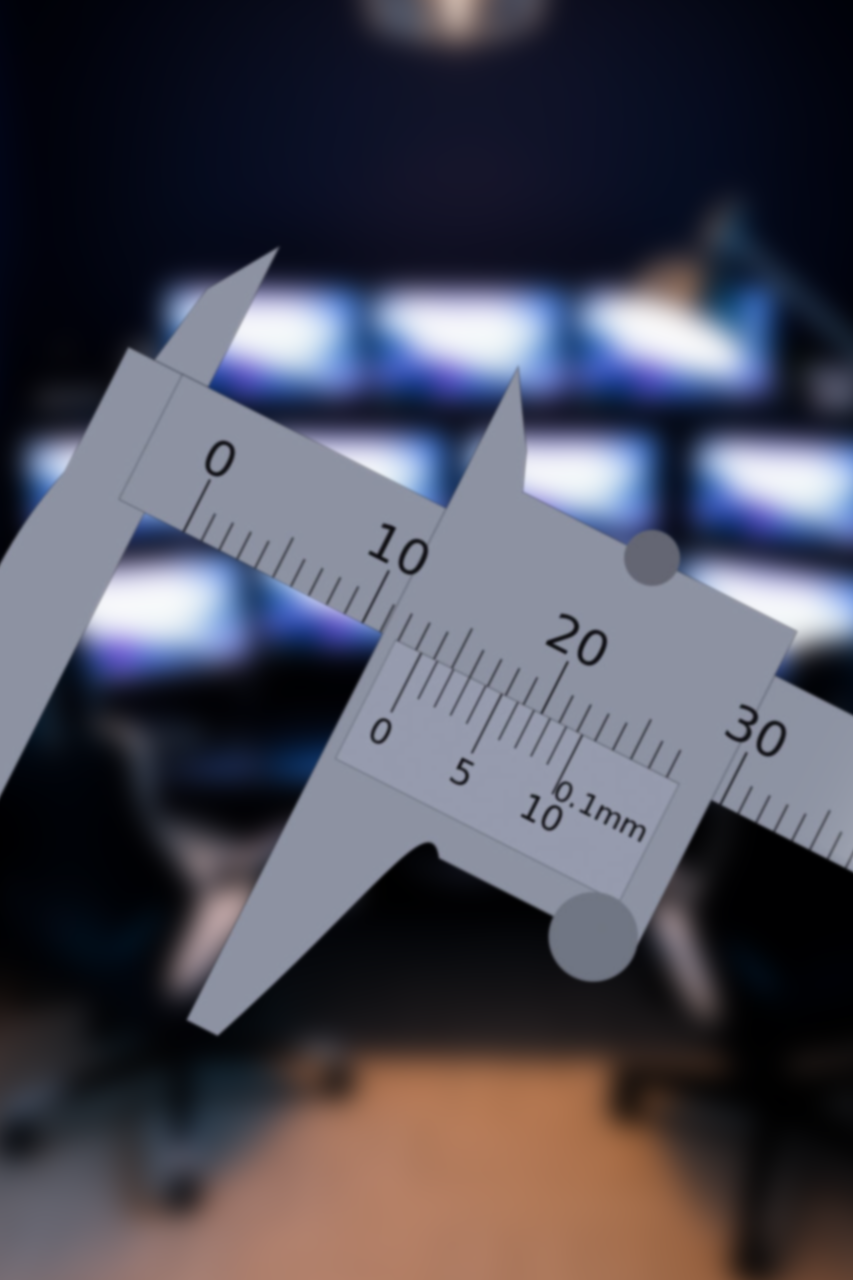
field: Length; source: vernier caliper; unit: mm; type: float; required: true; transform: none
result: 13.3 mm
